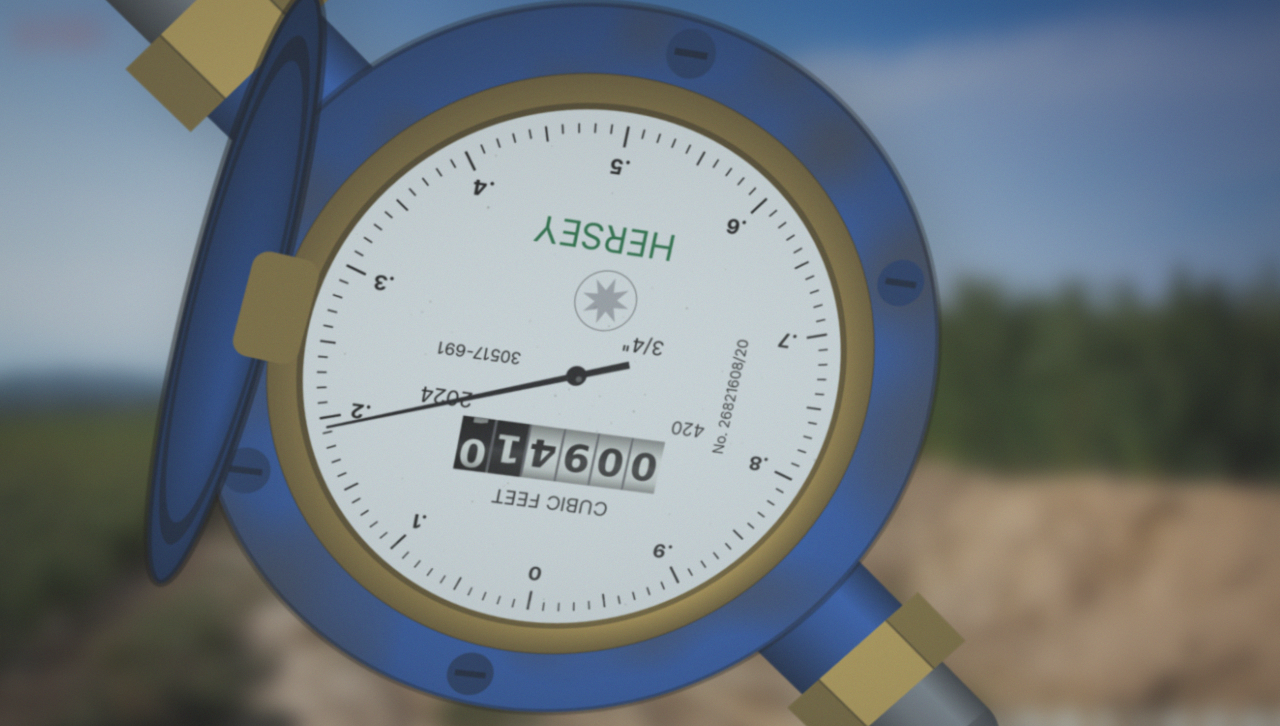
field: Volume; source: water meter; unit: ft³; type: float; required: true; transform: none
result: 9410.19 ft³
